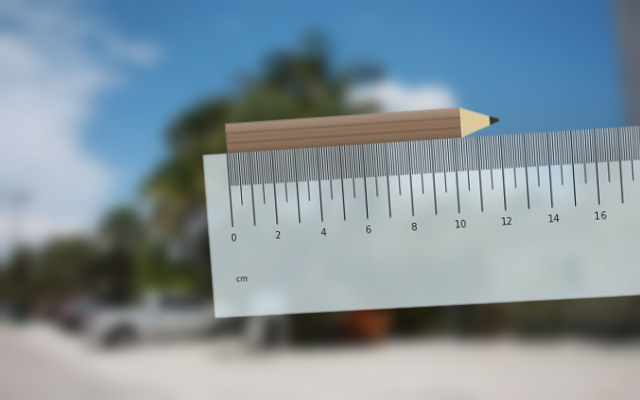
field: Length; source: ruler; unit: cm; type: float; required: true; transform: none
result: 12 cm
